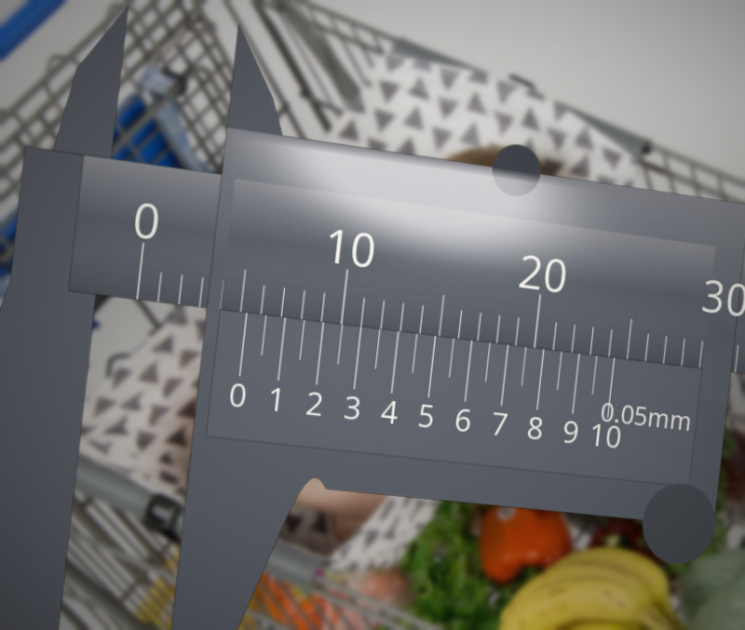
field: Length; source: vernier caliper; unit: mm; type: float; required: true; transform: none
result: 5.3 mm
